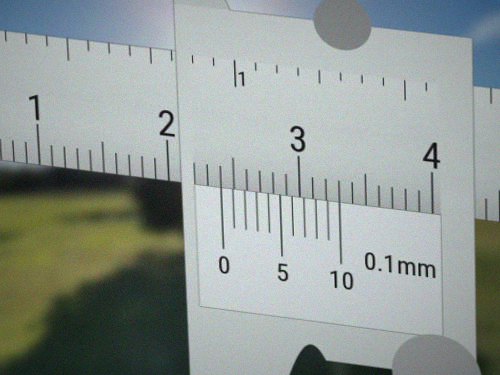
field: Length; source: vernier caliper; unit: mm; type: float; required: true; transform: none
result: 24.0 mm
